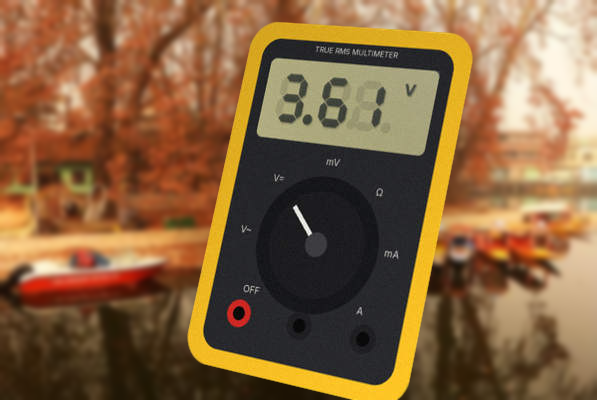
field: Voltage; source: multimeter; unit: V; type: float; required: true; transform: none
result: 3.61 V
